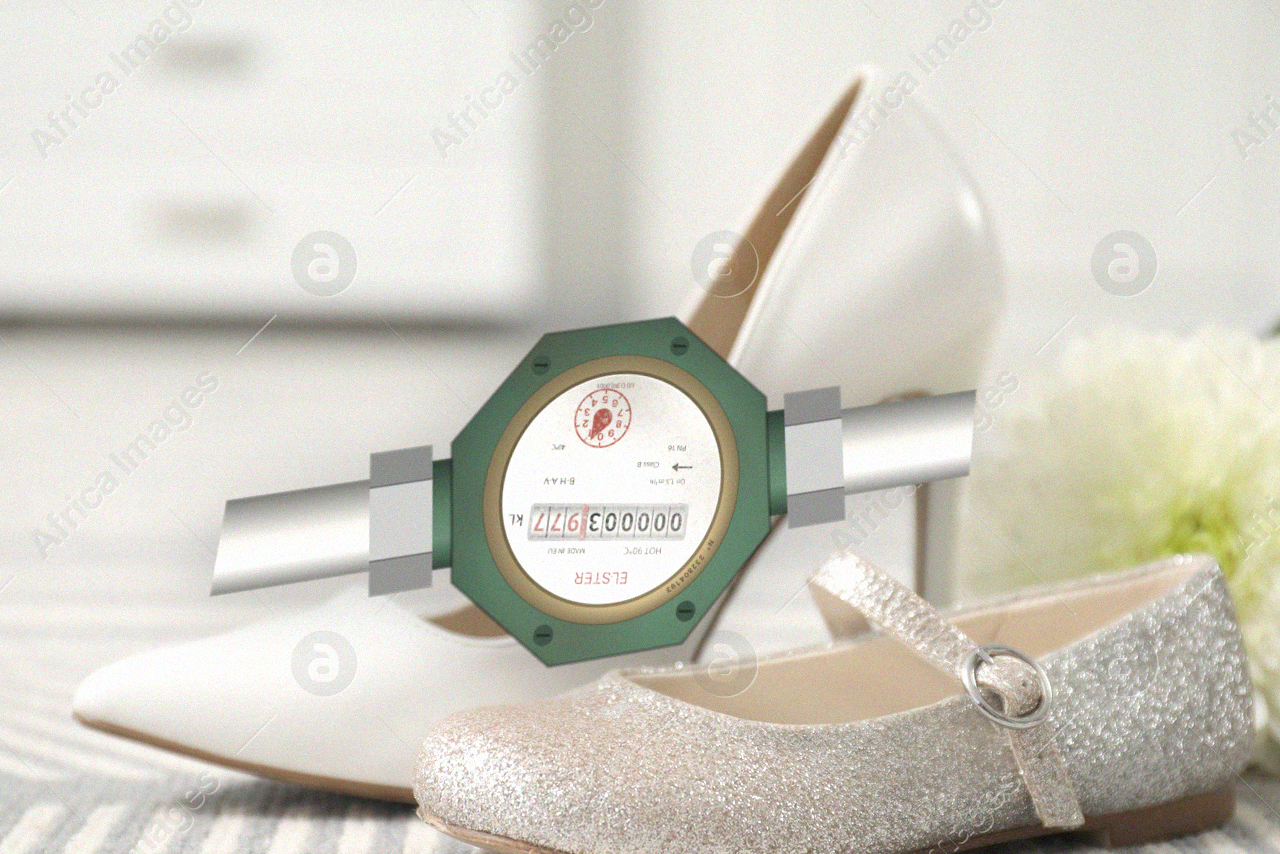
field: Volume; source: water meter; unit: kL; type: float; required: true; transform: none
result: 3.9770 kL
